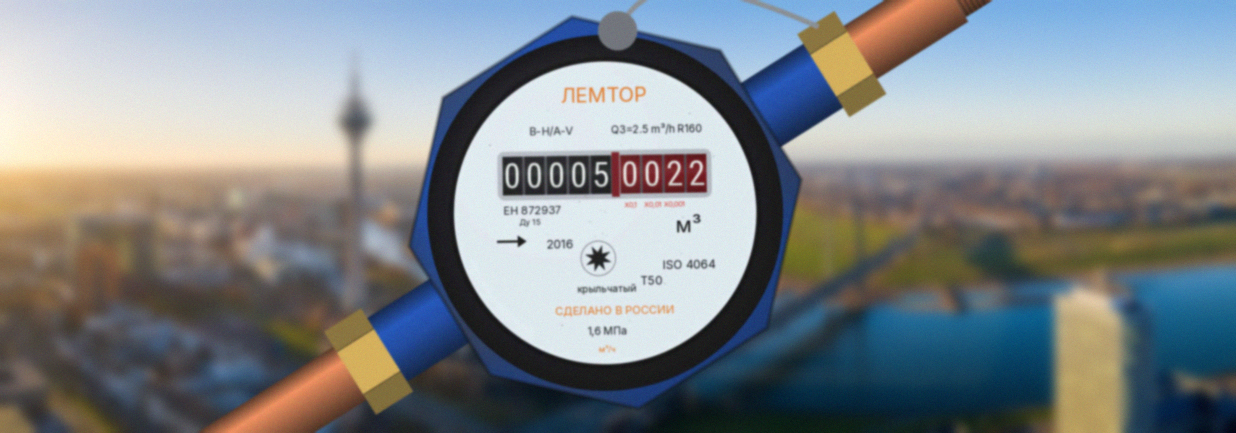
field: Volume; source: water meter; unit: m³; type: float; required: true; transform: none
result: 5.0022 m³
